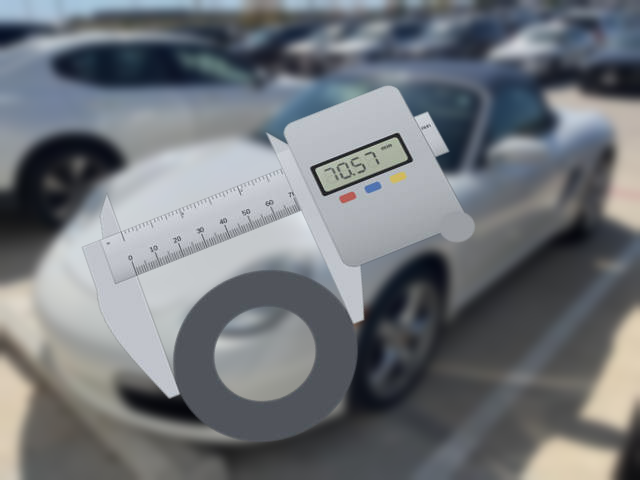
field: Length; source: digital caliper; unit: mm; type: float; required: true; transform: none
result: 70.57 mm
